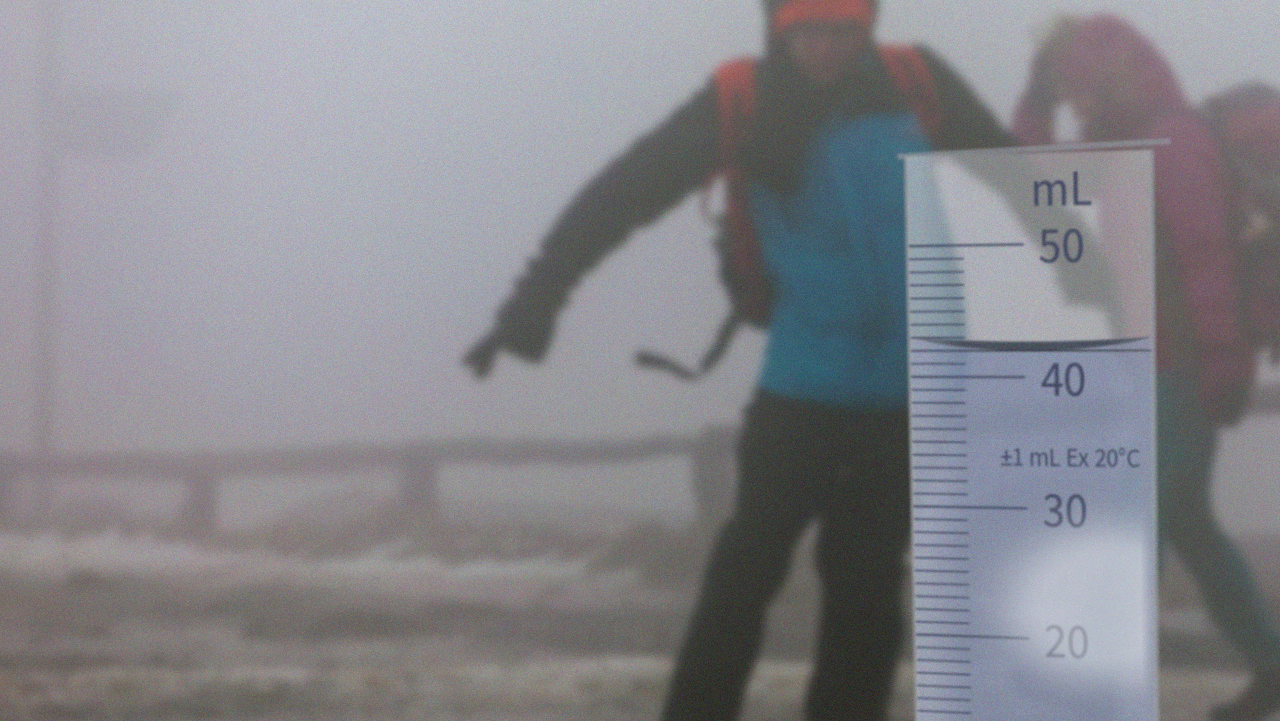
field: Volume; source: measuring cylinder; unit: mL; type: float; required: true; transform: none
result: 42 mL
